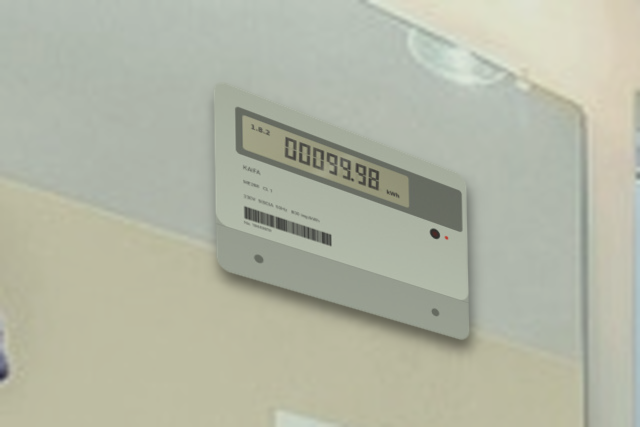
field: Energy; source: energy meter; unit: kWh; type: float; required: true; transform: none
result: 99.98 kWh
